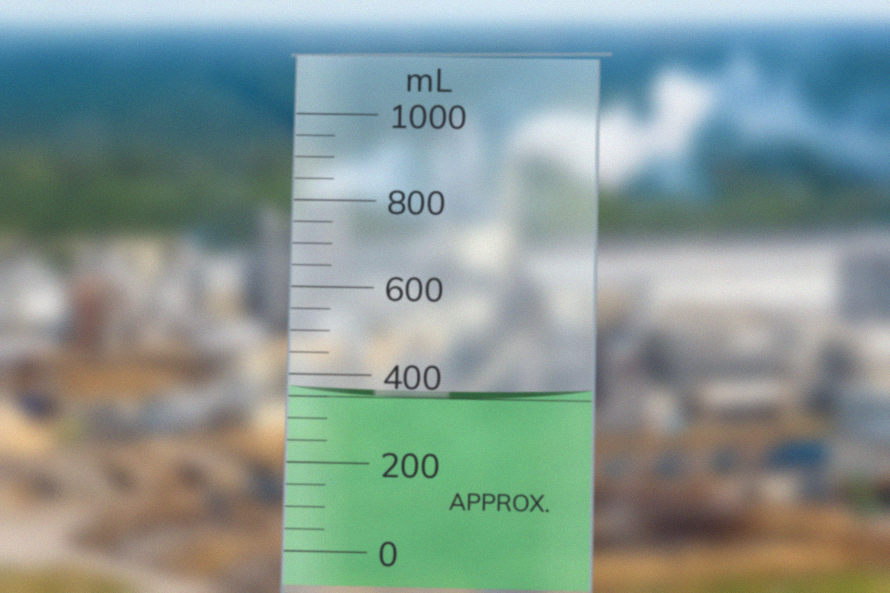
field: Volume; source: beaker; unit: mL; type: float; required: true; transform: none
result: 350 mL
